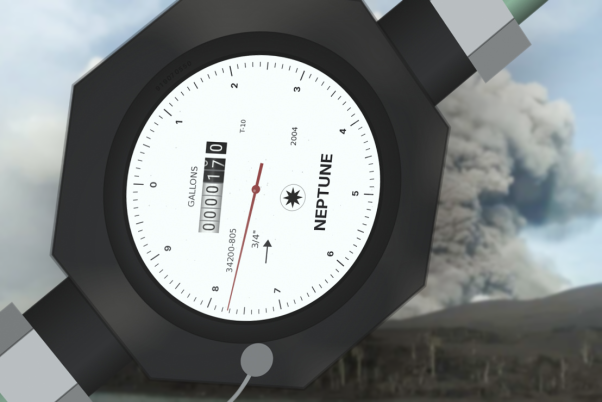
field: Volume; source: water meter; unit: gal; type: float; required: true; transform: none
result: 167.7 gal
